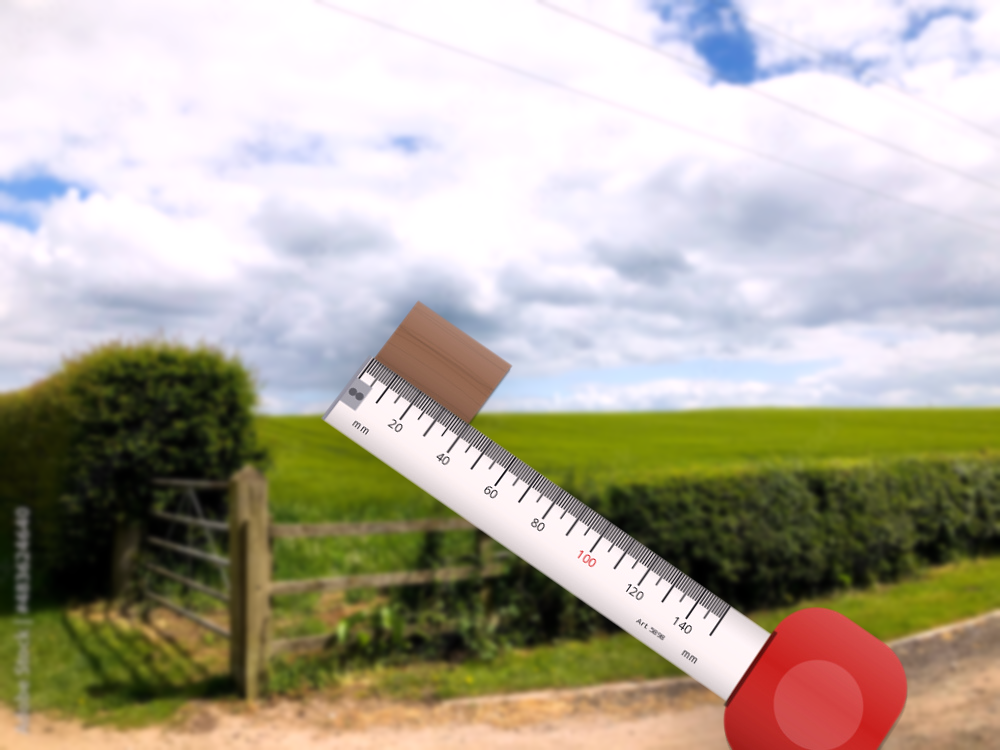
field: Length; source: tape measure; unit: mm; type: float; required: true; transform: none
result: 40 mm
